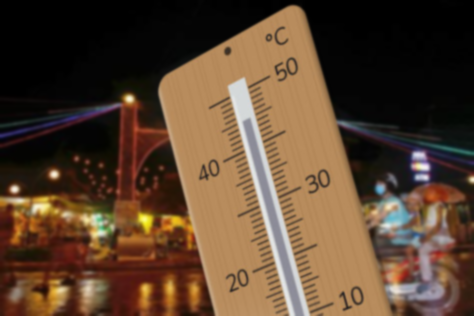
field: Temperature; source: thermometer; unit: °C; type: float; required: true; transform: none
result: 45 °C
